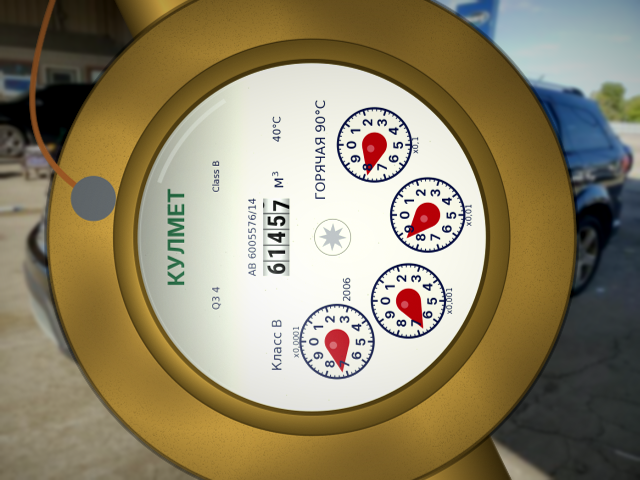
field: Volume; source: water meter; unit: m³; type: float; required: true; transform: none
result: 61456.7867 m³
